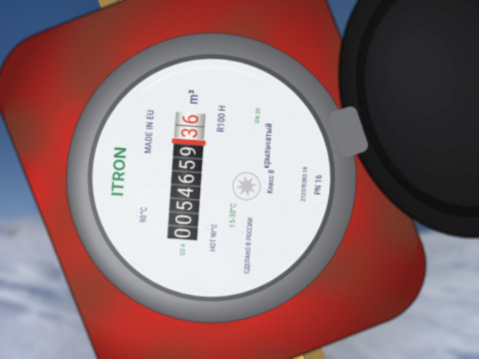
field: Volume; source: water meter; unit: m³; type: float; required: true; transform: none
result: 54659.36 m³
